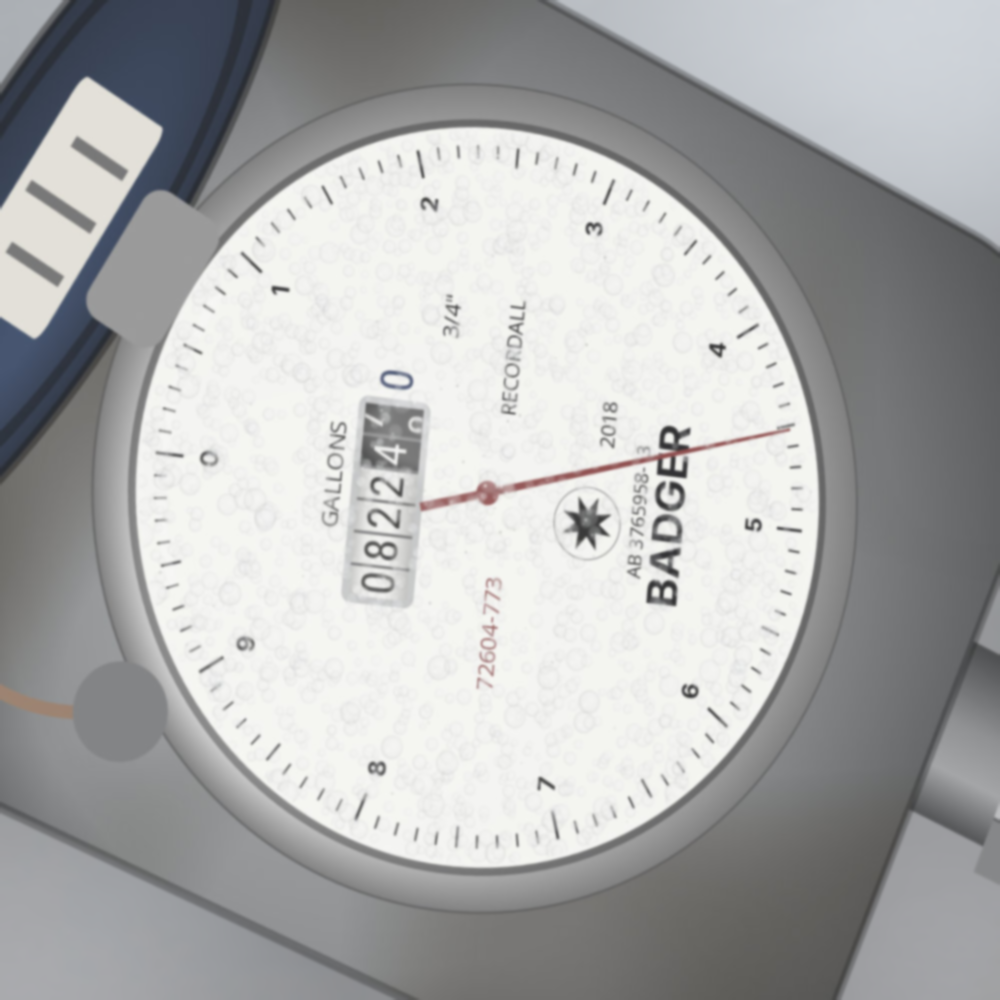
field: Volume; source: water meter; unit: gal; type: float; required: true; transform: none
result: 822474.5 gal
